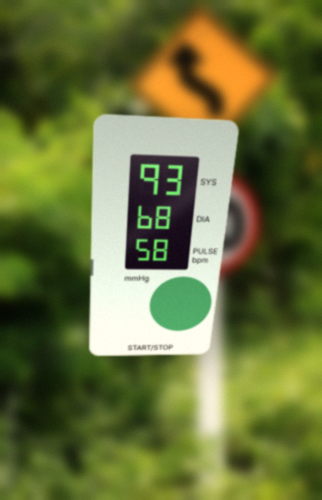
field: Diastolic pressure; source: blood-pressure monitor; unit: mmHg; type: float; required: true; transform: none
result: 68 mmHg
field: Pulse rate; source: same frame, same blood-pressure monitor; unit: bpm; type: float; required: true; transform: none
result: 58 bpm
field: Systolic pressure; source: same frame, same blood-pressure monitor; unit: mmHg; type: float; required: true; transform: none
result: 93 mmHg
